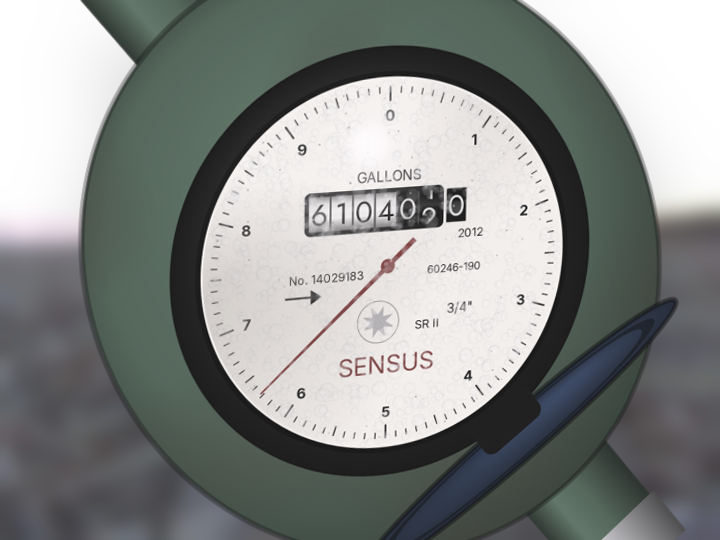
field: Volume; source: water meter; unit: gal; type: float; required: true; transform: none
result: 6104016.3 gal
